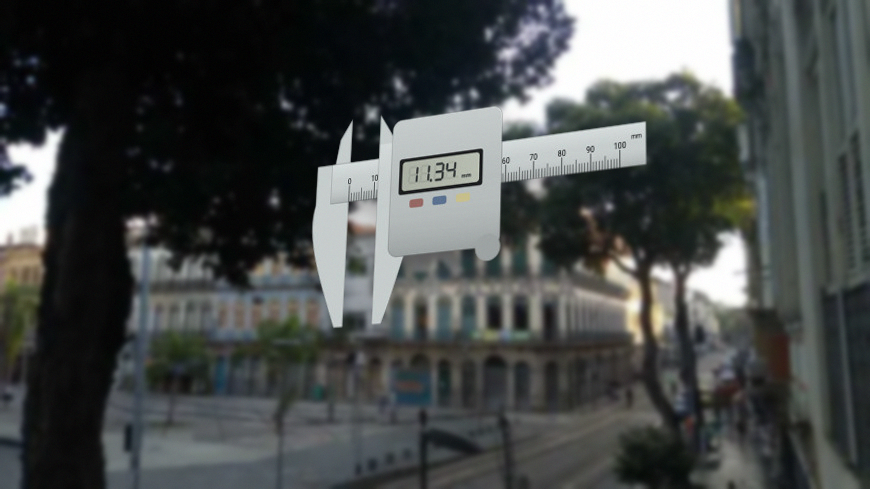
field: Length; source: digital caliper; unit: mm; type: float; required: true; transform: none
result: 11.34 mm
